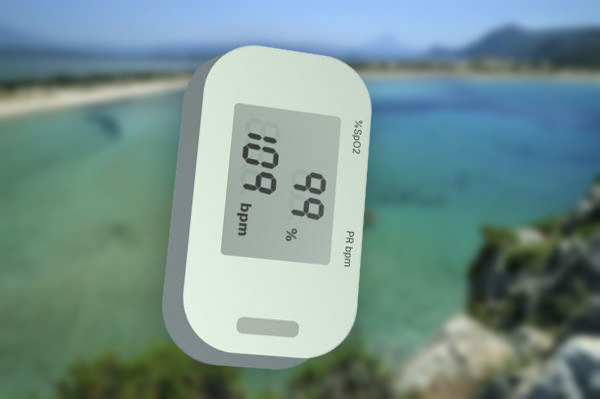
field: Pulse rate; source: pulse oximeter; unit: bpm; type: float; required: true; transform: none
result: 109 bpm
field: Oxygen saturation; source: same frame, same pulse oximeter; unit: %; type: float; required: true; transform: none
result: 99 %
